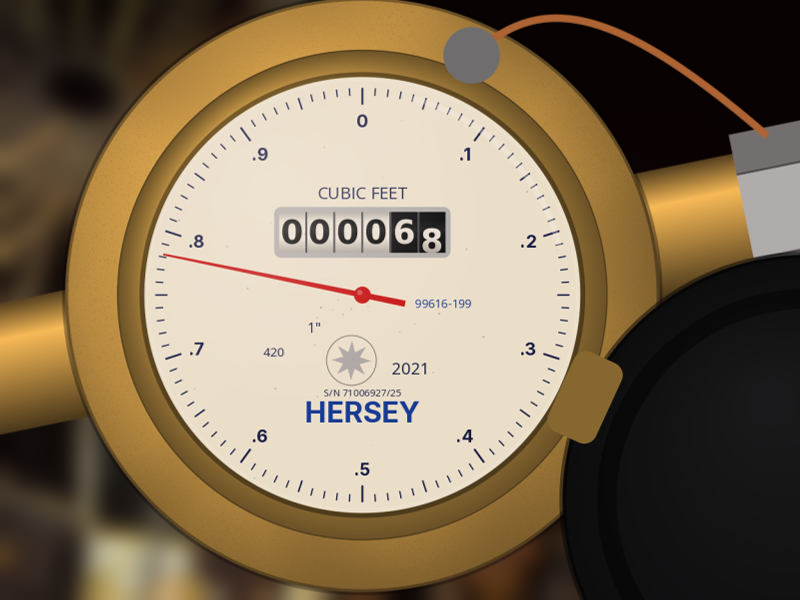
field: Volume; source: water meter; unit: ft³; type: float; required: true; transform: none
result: 67.78 ft³
